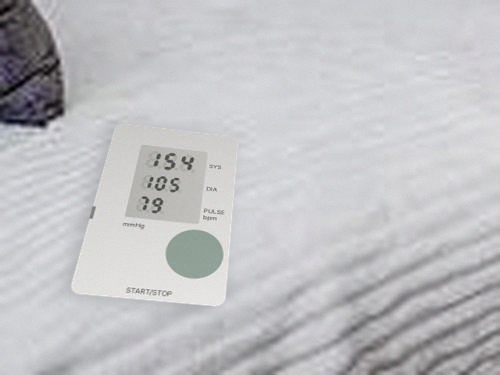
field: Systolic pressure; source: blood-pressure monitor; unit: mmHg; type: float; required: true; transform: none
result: 154 mmHg
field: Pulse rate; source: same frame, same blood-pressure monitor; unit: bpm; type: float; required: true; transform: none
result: 79 bpm
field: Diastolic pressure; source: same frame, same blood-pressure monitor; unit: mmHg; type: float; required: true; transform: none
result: 105 mmHg
